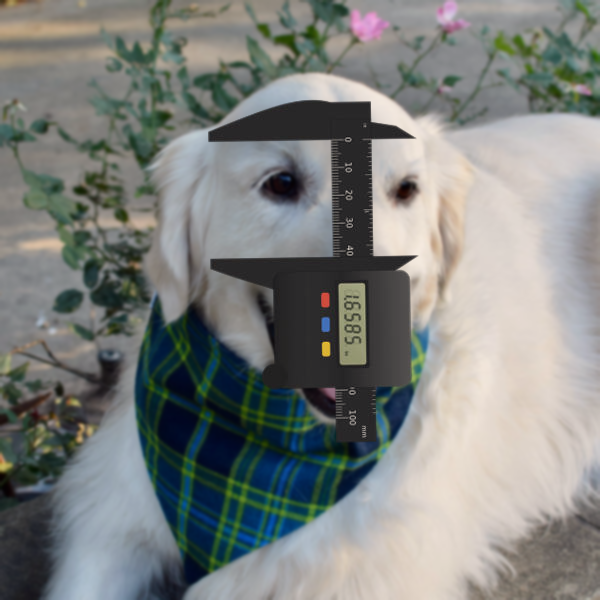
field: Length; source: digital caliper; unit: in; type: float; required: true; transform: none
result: 1.6585 in
